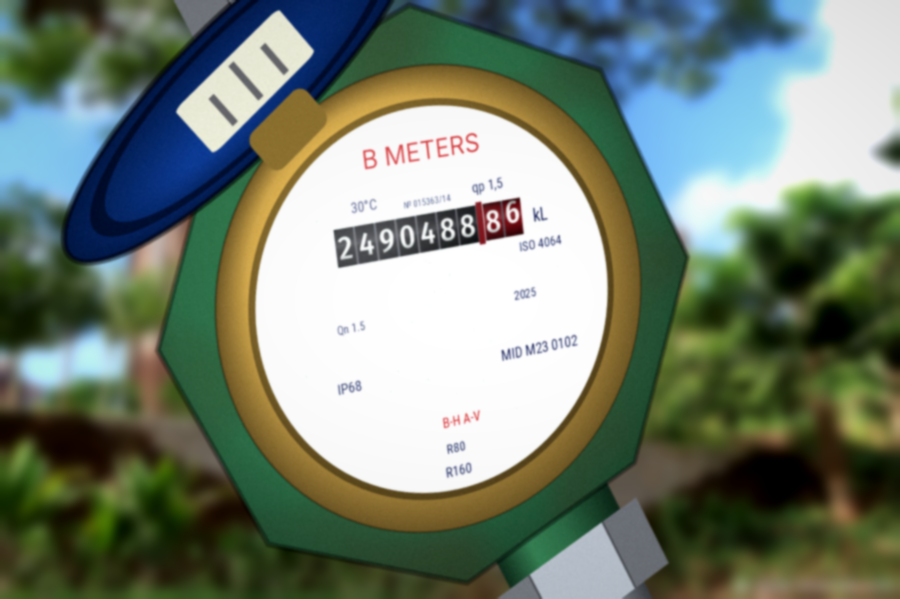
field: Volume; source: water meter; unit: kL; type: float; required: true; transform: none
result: 2490488.86 kL
